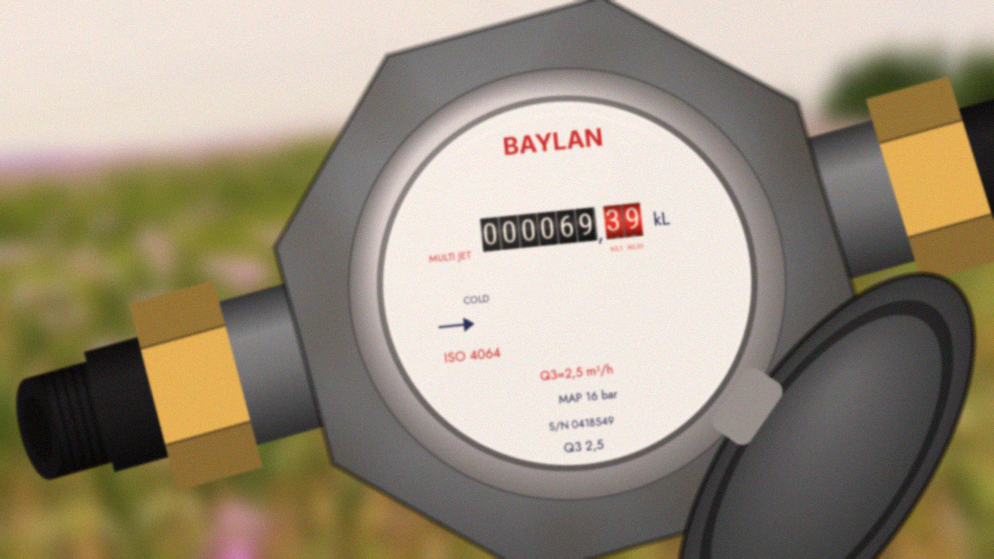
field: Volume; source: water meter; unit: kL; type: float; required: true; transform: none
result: 69.39 kL
